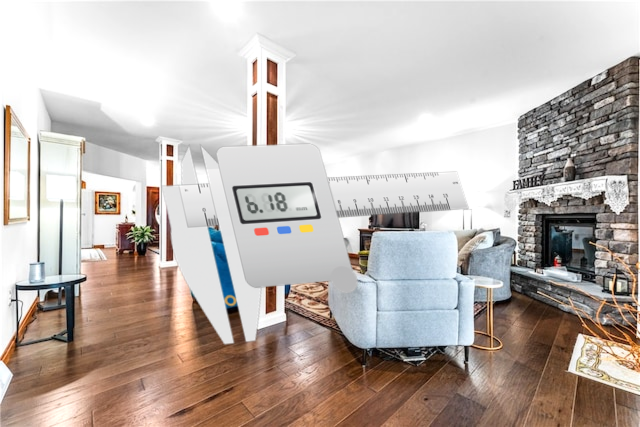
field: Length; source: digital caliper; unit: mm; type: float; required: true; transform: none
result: 6.18 mm
